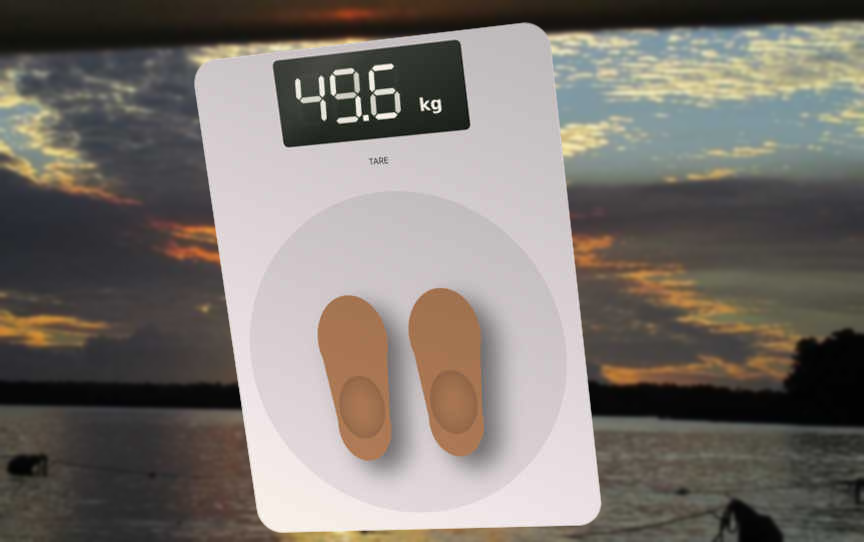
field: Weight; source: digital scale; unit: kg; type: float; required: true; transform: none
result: 49.6 kg
